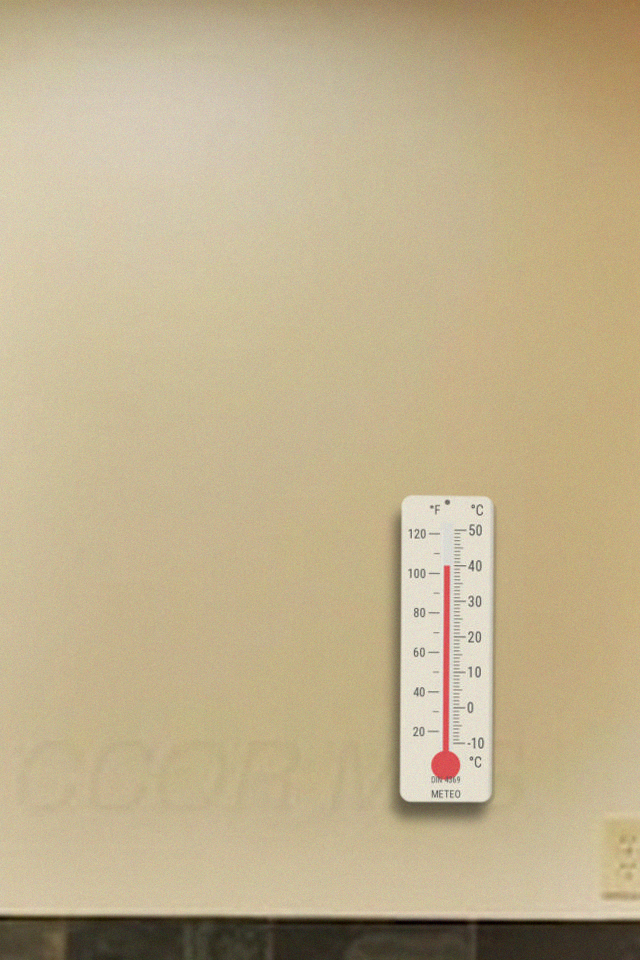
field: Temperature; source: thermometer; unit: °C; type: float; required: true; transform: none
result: 40 °C
